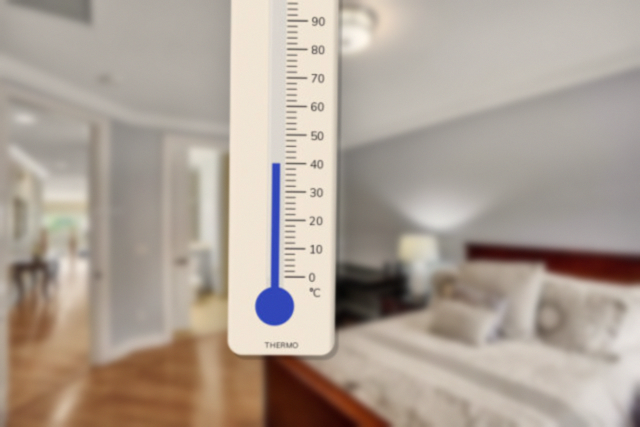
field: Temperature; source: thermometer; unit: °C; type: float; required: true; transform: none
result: 40 °C
